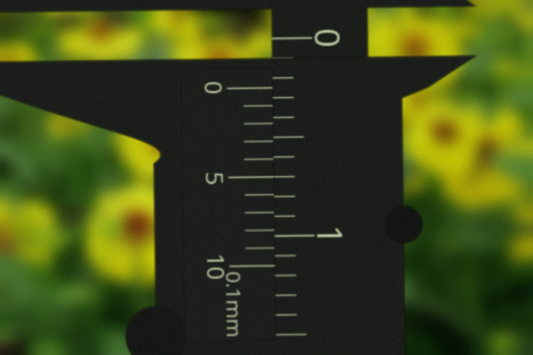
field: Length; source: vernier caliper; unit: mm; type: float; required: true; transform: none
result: 2.5 mm
